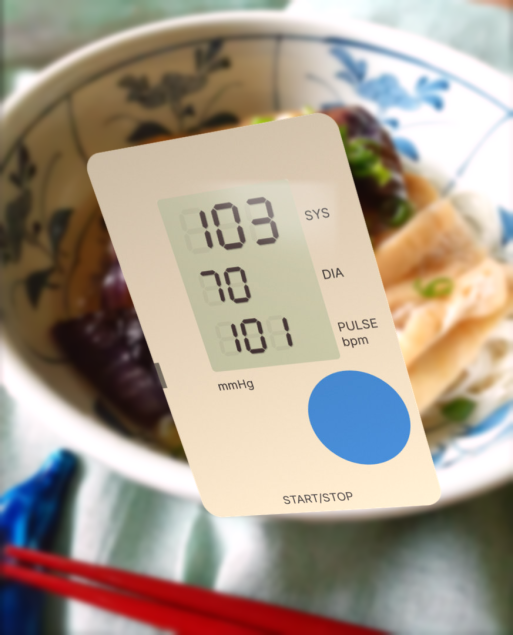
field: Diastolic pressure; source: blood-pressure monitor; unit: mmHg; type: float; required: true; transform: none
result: 70 mmHg
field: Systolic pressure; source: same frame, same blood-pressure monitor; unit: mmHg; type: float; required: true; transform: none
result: 103 mmHg
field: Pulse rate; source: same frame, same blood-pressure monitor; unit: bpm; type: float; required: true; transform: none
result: 101 bpm
